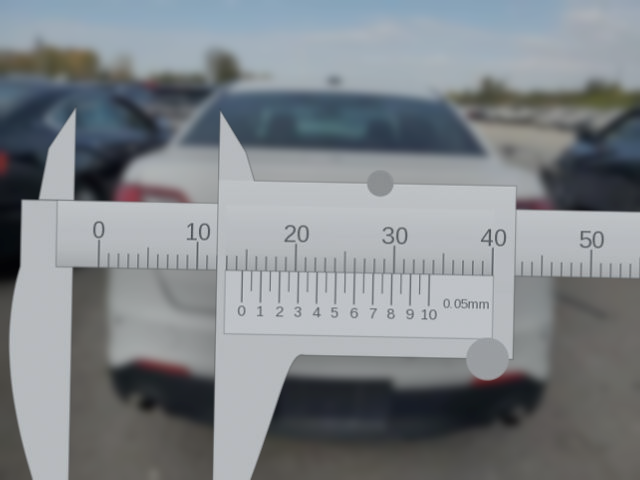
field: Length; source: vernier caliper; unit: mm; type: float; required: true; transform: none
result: 14.6 mm
